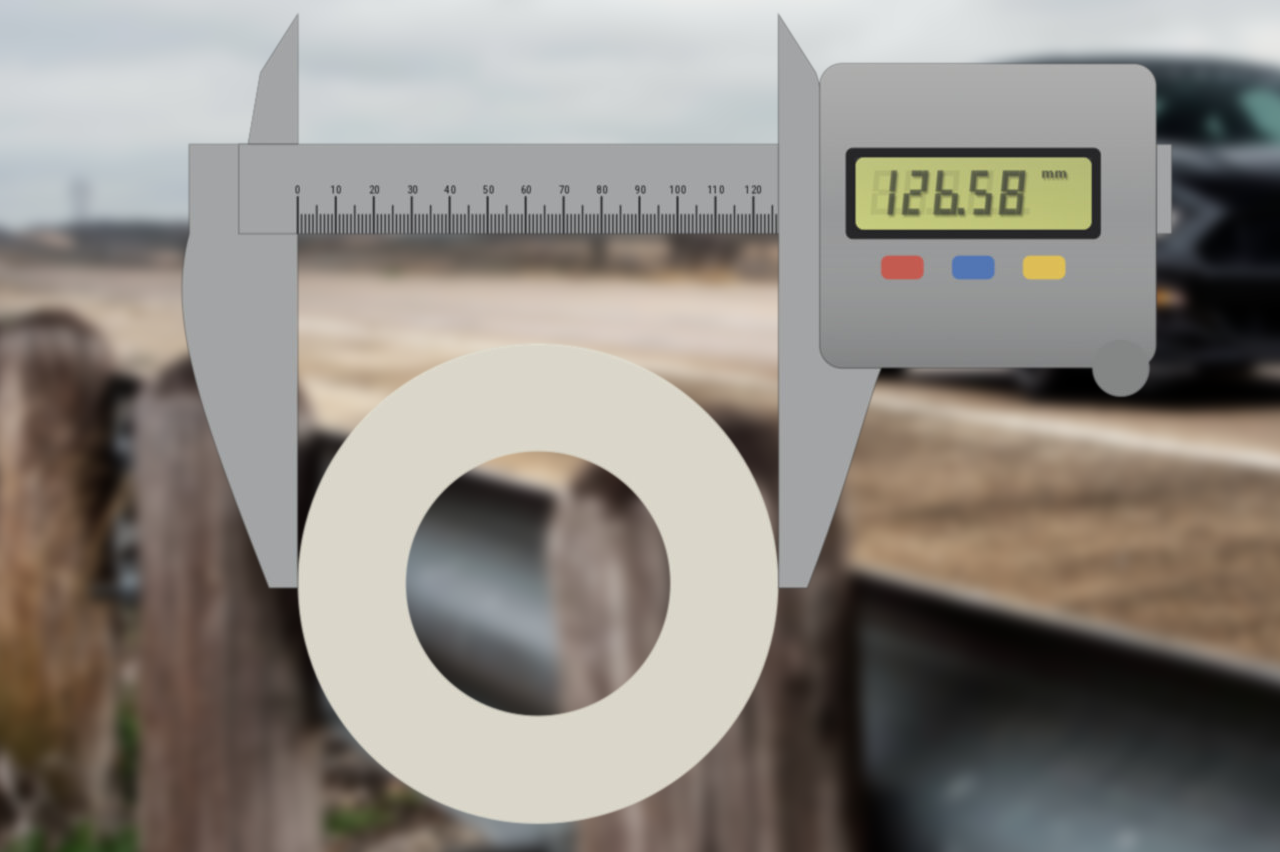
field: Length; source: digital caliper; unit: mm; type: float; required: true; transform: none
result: 126.58 mm
